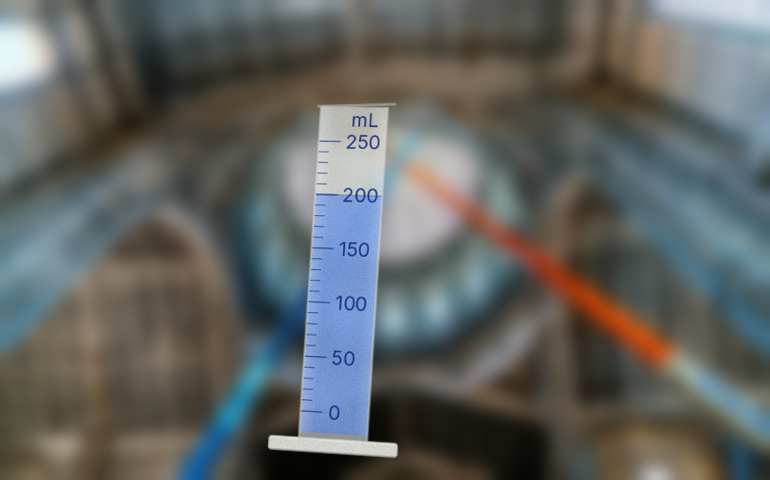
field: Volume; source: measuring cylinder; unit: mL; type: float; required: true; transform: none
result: 200 mL
